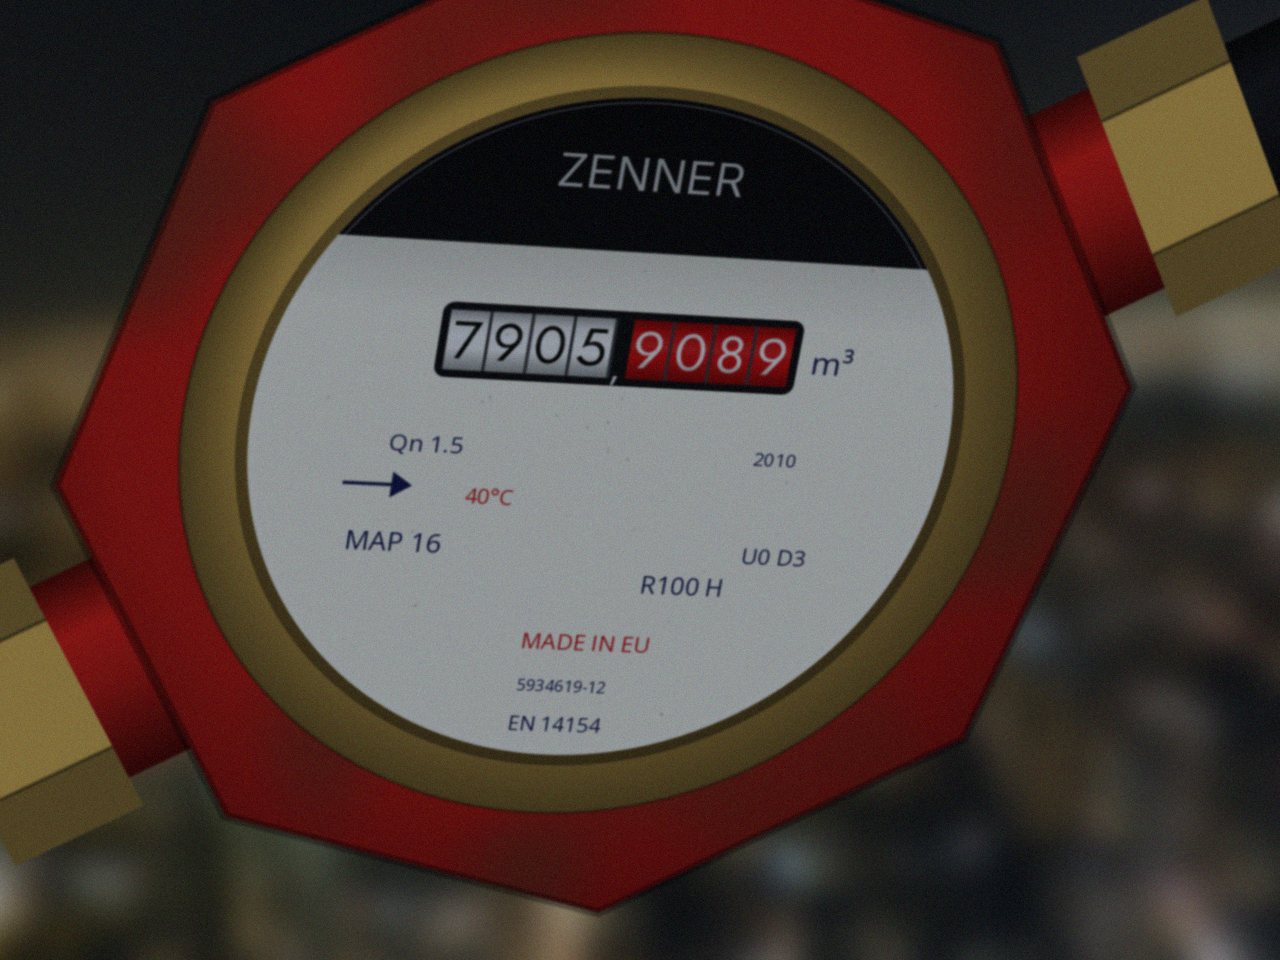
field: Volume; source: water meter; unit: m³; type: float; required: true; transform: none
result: 7905.9089 m³
